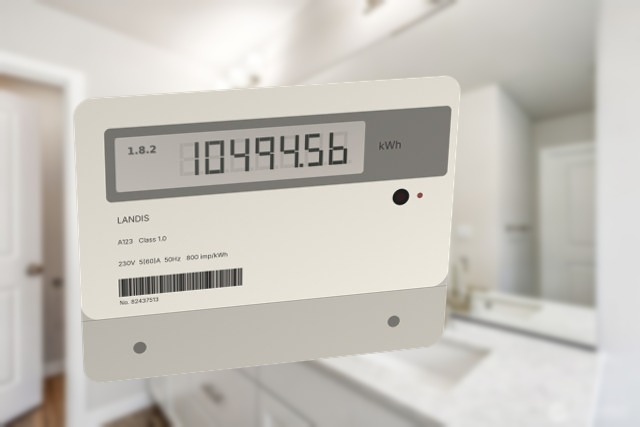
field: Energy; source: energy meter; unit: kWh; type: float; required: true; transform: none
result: 10494.56 kWh
